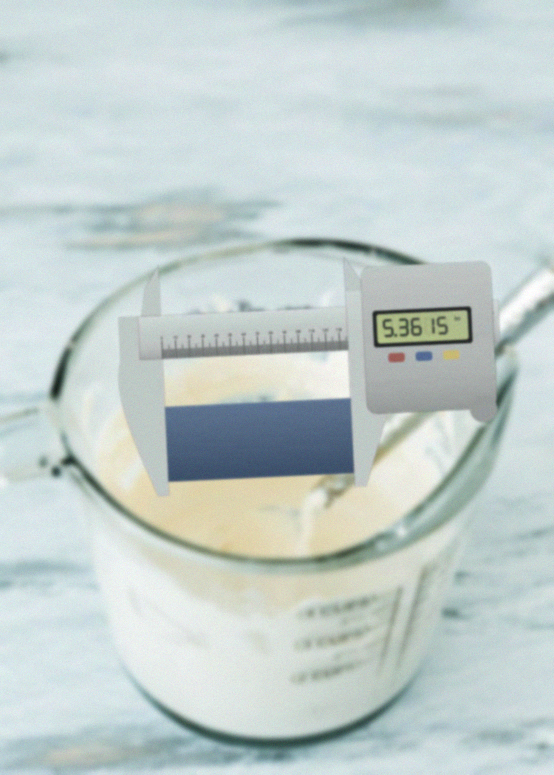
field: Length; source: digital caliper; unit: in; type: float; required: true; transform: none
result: 5.3615 in
